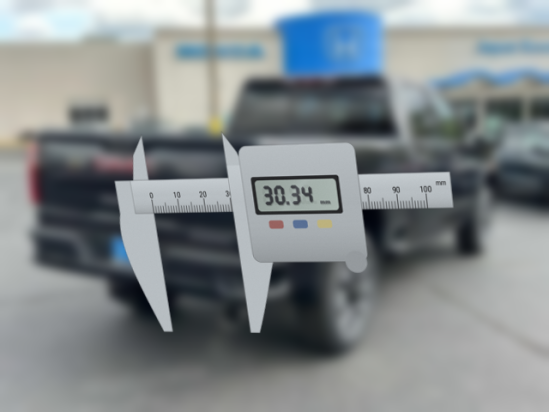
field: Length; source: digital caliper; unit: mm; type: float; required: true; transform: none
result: 30.34 mm
